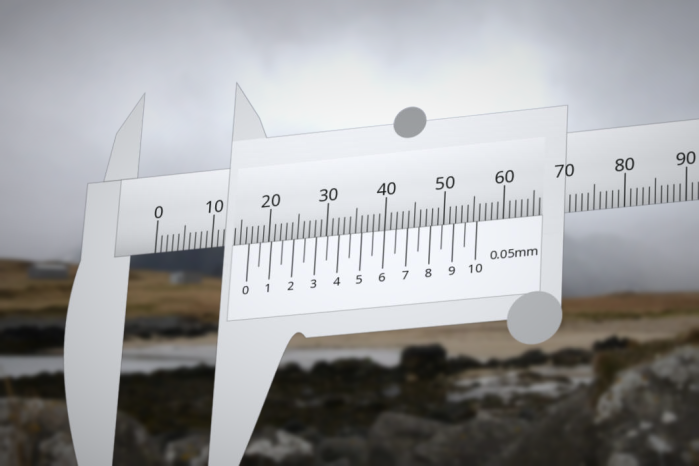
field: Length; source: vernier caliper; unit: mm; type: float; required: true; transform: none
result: 16.6 mm
